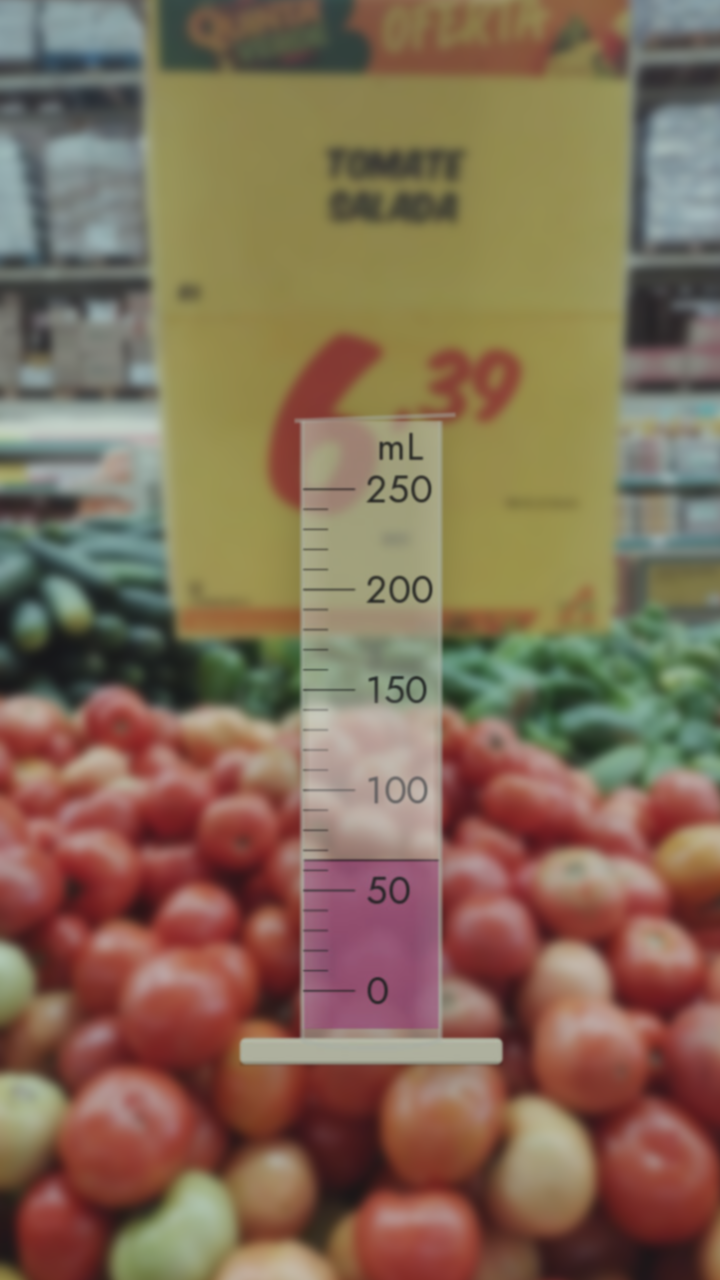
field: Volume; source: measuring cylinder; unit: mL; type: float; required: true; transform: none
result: 65 mL
